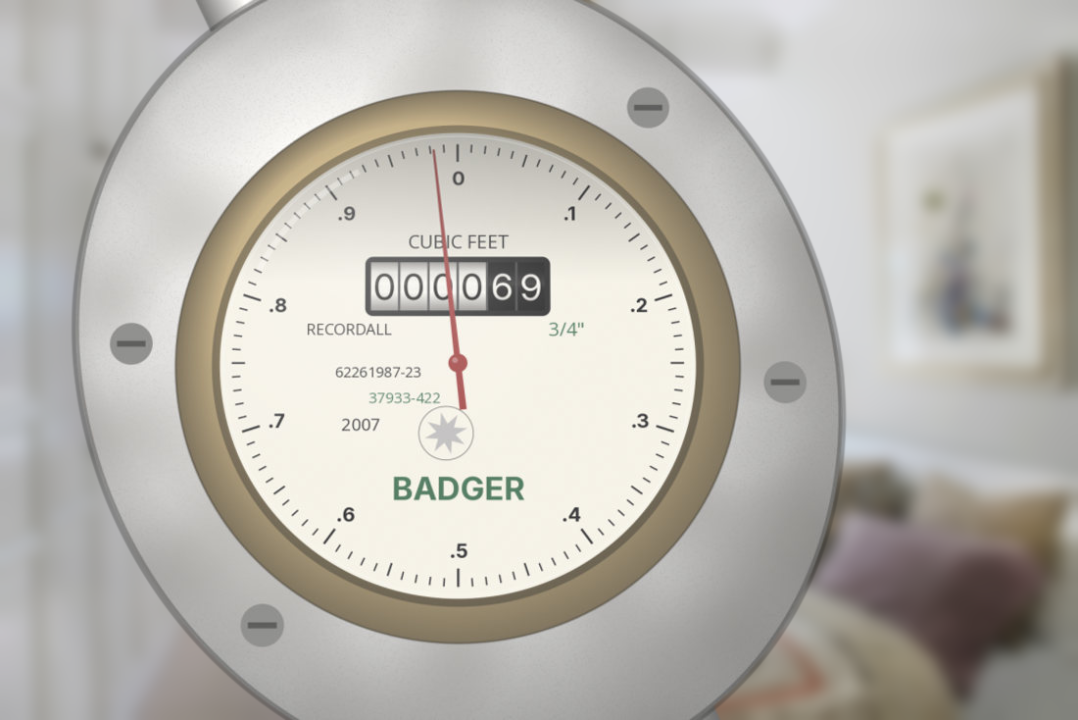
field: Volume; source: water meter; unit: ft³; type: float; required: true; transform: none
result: 68.98 ft³
